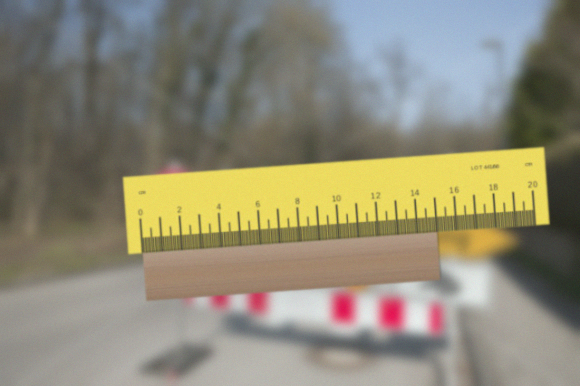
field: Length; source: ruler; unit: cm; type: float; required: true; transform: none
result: 15 cm
